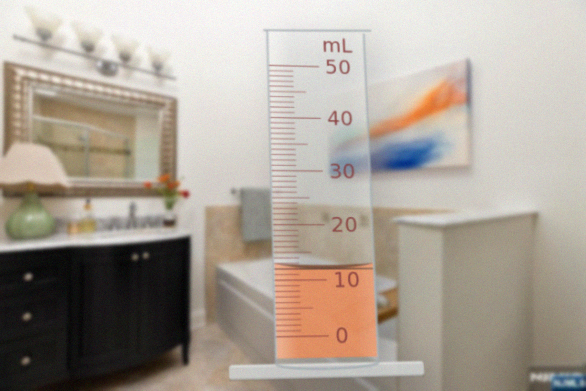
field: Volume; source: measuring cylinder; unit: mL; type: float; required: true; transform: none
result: 12 mL
